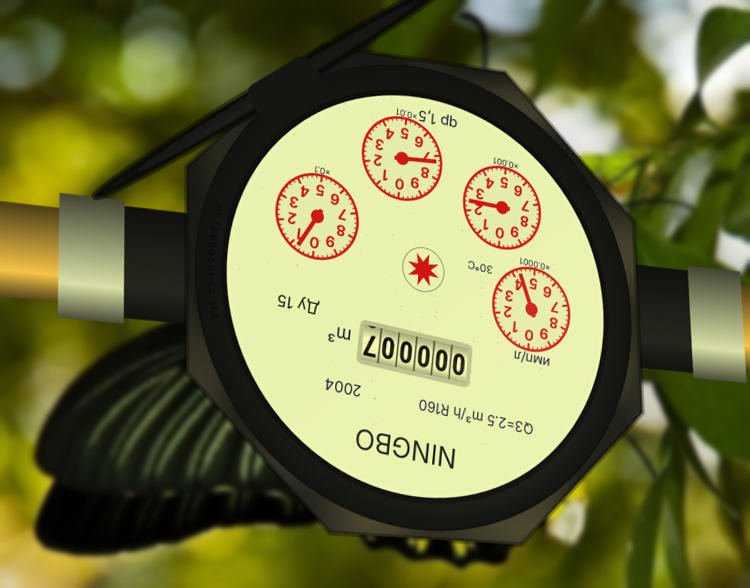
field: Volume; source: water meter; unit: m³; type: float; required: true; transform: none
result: 7.0724 m³
